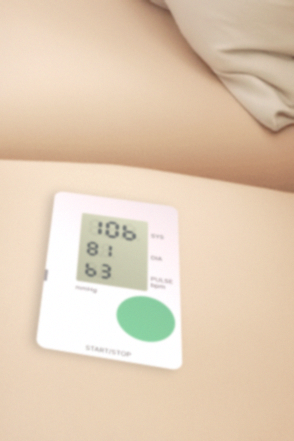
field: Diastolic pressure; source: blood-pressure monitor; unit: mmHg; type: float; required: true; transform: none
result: 81 mmHg
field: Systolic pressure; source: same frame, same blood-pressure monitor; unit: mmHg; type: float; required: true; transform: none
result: 106 mmHg
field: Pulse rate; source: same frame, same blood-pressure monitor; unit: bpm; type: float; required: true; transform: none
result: 63 bpm
